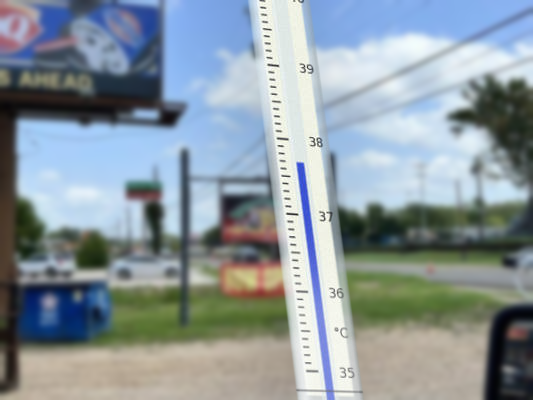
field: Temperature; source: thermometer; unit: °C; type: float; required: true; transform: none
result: 37.7 °C
